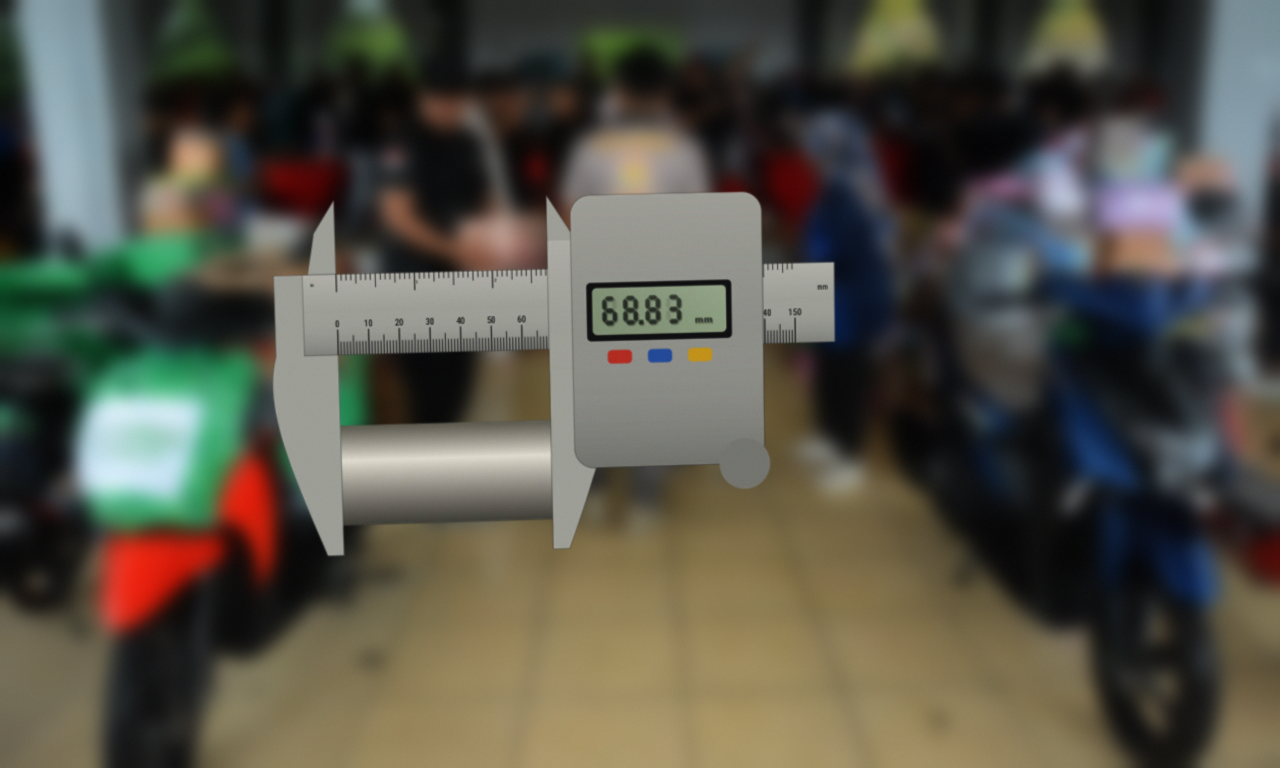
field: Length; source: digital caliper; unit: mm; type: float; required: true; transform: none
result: 68.83 mm
